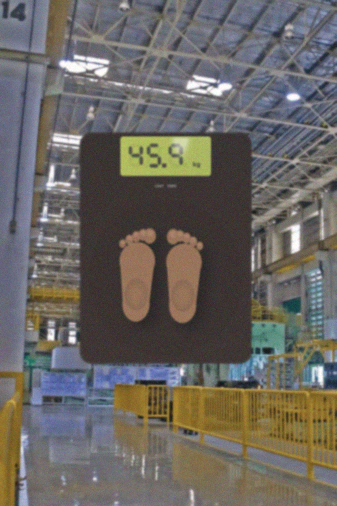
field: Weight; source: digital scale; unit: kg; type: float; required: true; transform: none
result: 45.9 kg
